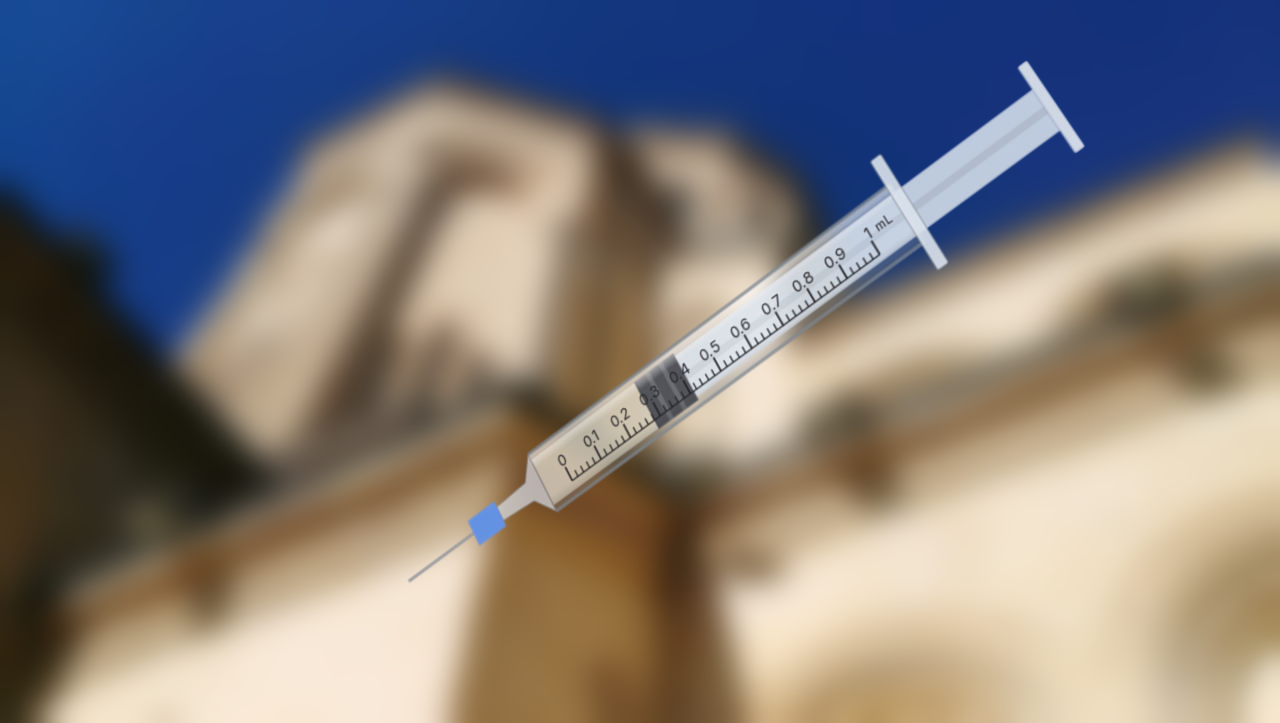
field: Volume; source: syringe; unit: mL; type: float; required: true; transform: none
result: 0.28 mL
